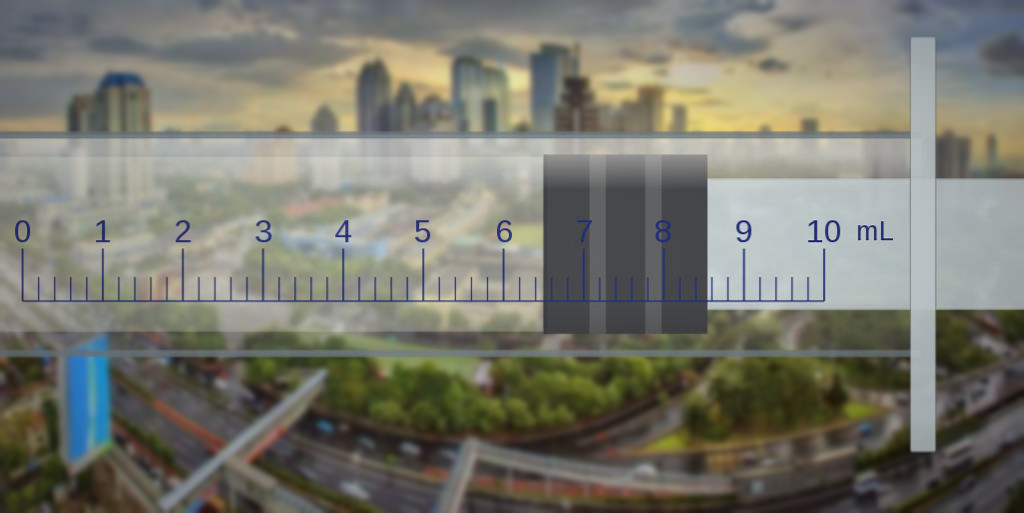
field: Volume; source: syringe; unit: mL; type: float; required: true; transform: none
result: 6.5 mL
